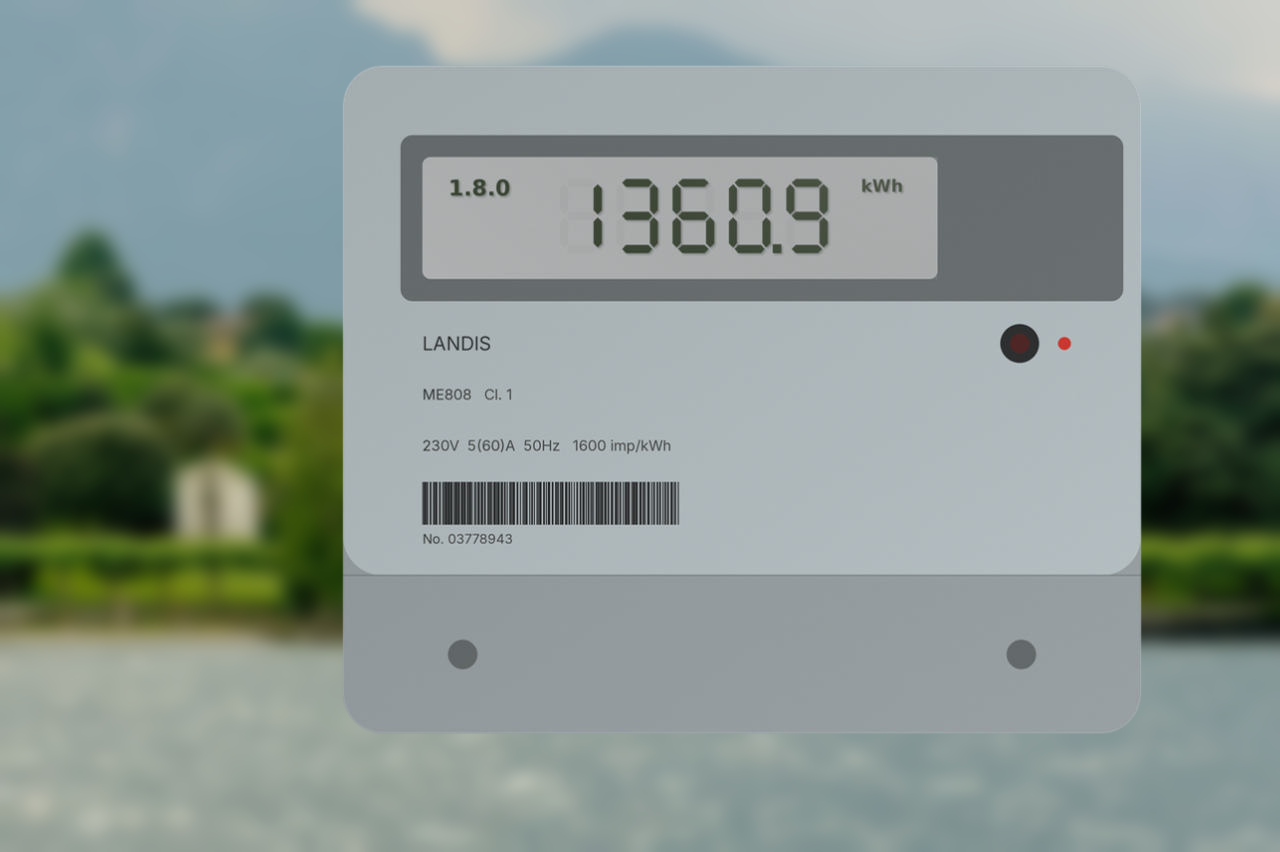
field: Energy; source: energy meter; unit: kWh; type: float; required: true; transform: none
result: 1360.9 kWh
